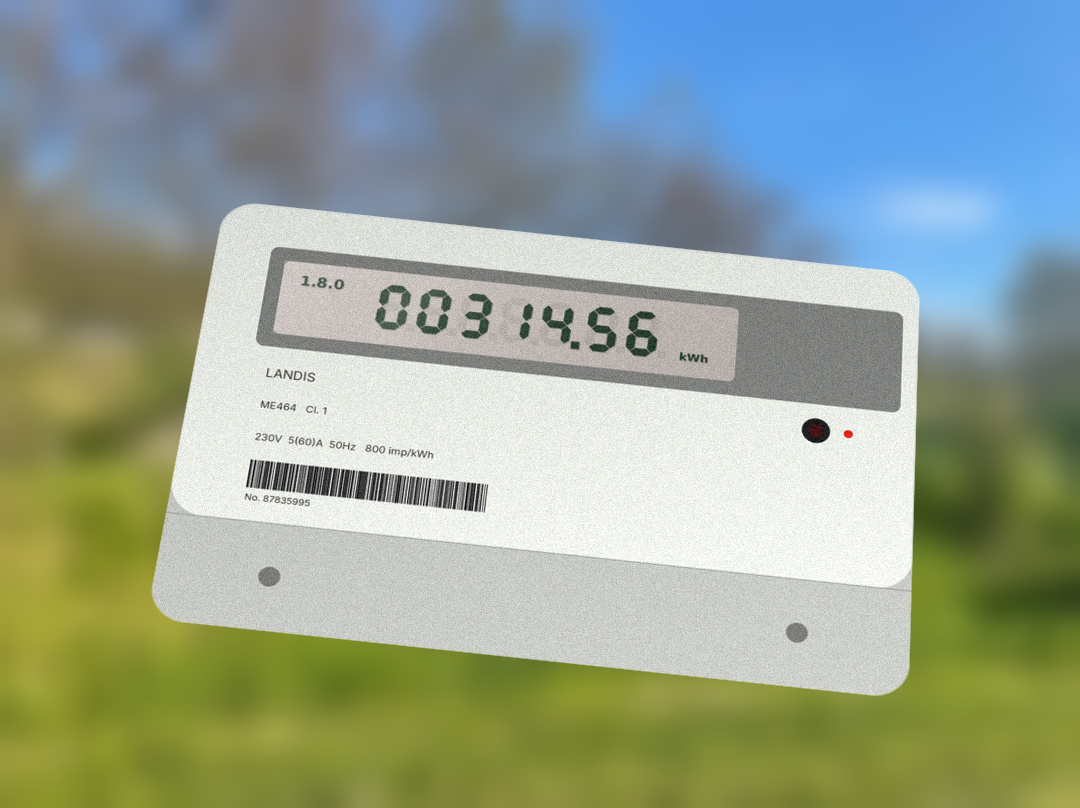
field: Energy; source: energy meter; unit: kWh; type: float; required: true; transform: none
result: 314.56 kWh
